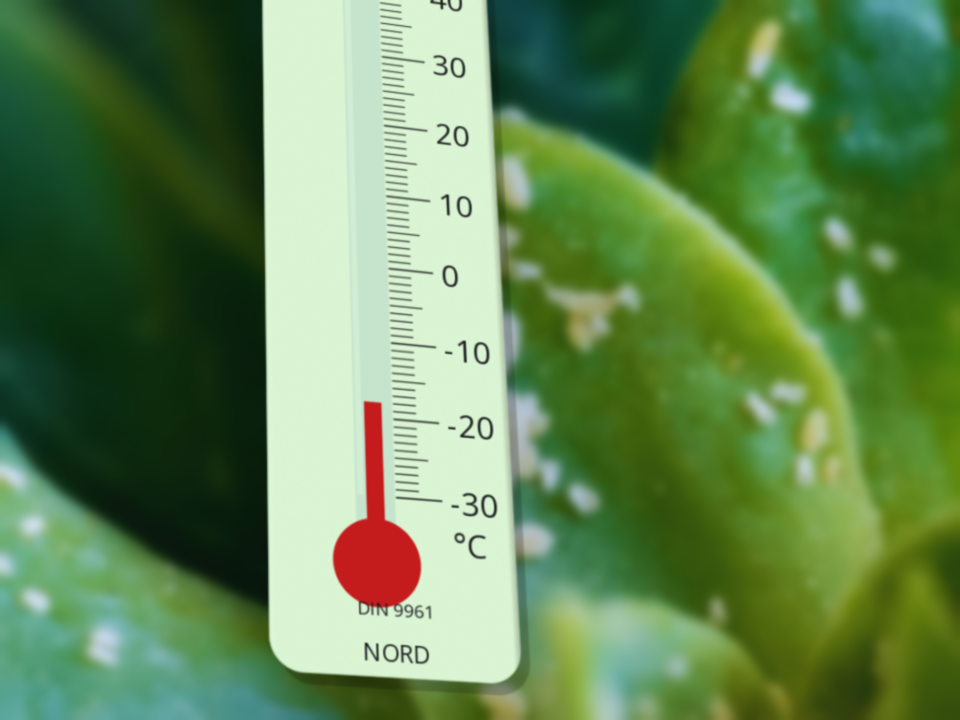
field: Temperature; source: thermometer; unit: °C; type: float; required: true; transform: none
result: -18 °C
